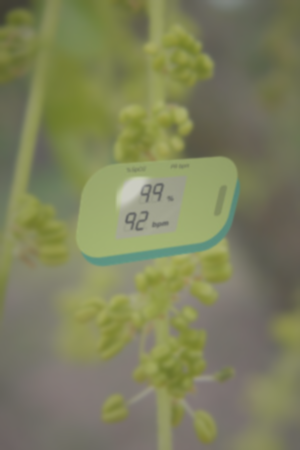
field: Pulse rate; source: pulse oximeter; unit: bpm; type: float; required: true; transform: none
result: 92 bpm
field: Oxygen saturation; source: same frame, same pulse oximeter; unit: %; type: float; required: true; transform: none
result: 99 %
